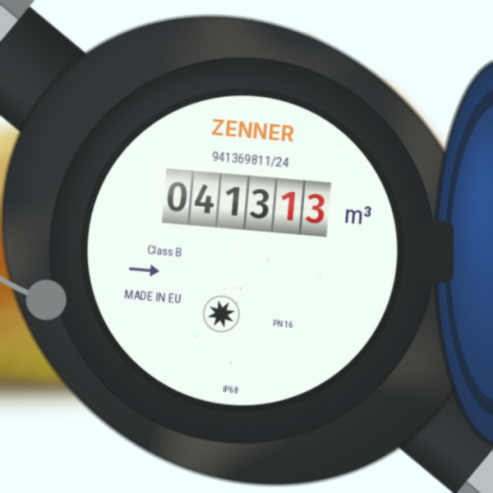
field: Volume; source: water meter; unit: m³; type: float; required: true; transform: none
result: 413.13 m³
